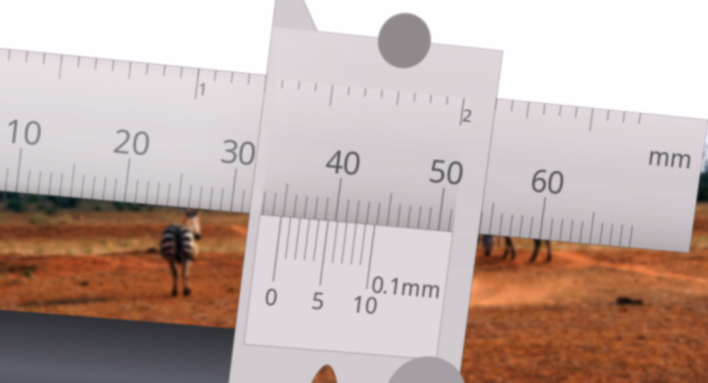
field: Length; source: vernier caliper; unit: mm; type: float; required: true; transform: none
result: 34.8 mm
